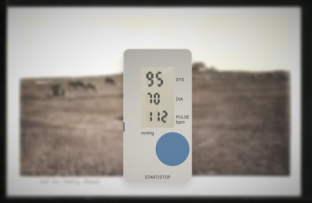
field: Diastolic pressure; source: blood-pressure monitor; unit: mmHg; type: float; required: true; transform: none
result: 70 mmHg
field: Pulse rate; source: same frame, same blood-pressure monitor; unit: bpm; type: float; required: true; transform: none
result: 112 bpm
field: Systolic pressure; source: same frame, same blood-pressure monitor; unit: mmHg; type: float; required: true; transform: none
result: 95 mmHg
